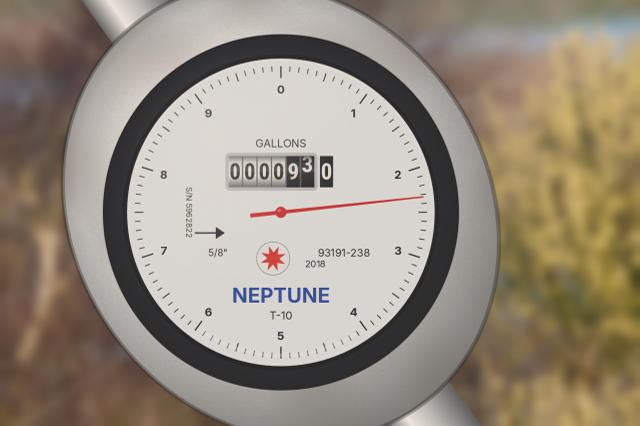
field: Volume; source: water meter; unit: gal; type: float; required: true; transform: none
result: 932.3 gal
